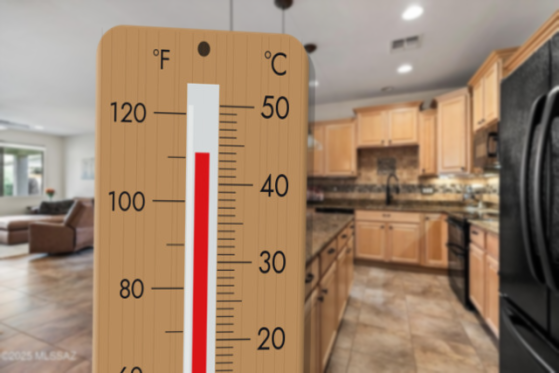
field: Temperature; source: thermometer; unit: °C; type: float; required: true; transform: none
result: 44 °C
